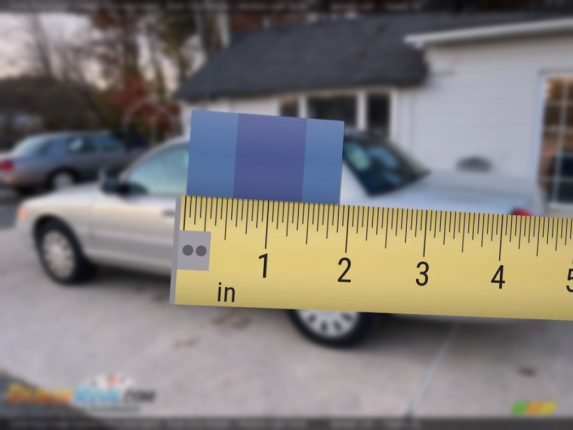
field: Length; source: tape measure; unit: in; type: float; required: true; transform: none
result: 1.875 in
